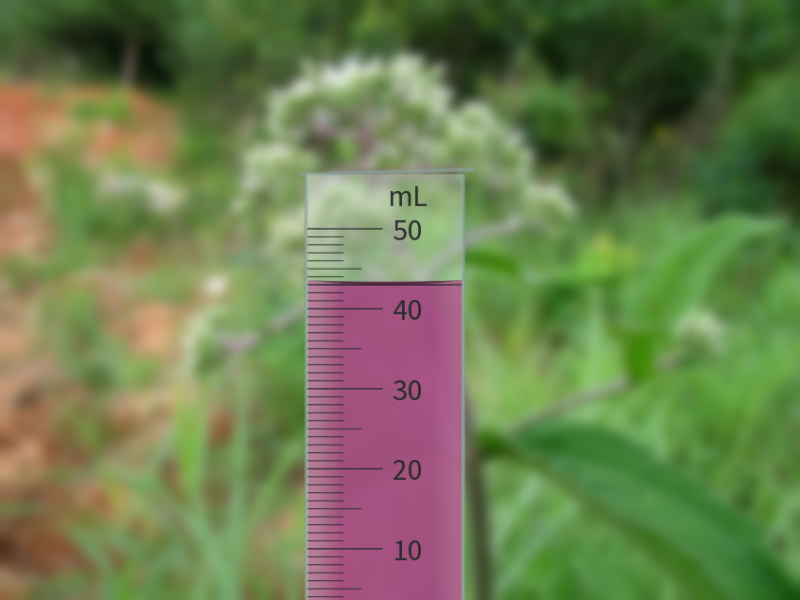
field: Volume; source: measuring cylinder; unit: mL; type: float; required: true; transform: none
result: 43 mL
